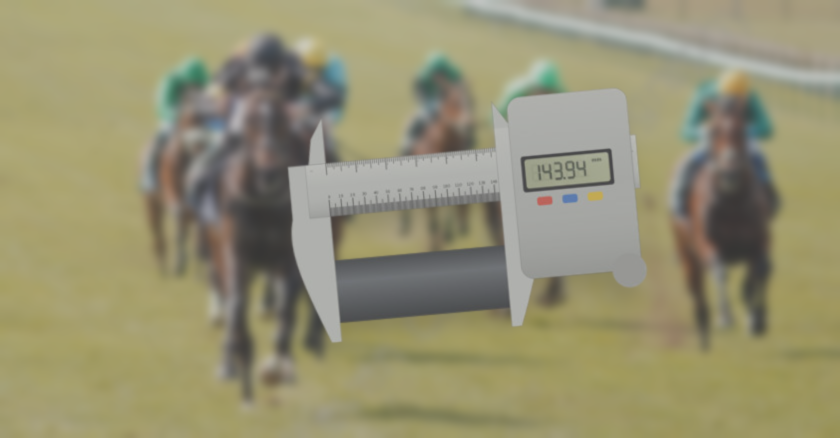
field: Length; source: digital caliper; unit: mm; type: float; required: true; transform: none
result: 143.94 mm
